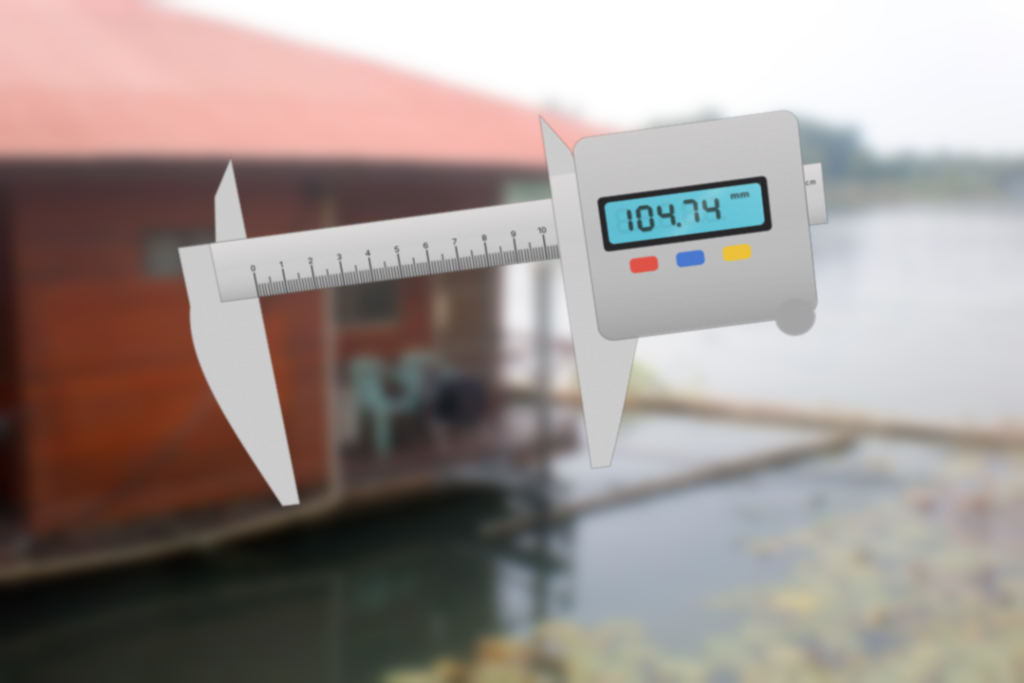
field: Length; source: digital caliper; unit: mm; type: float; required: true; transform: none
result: 104.74 mm
